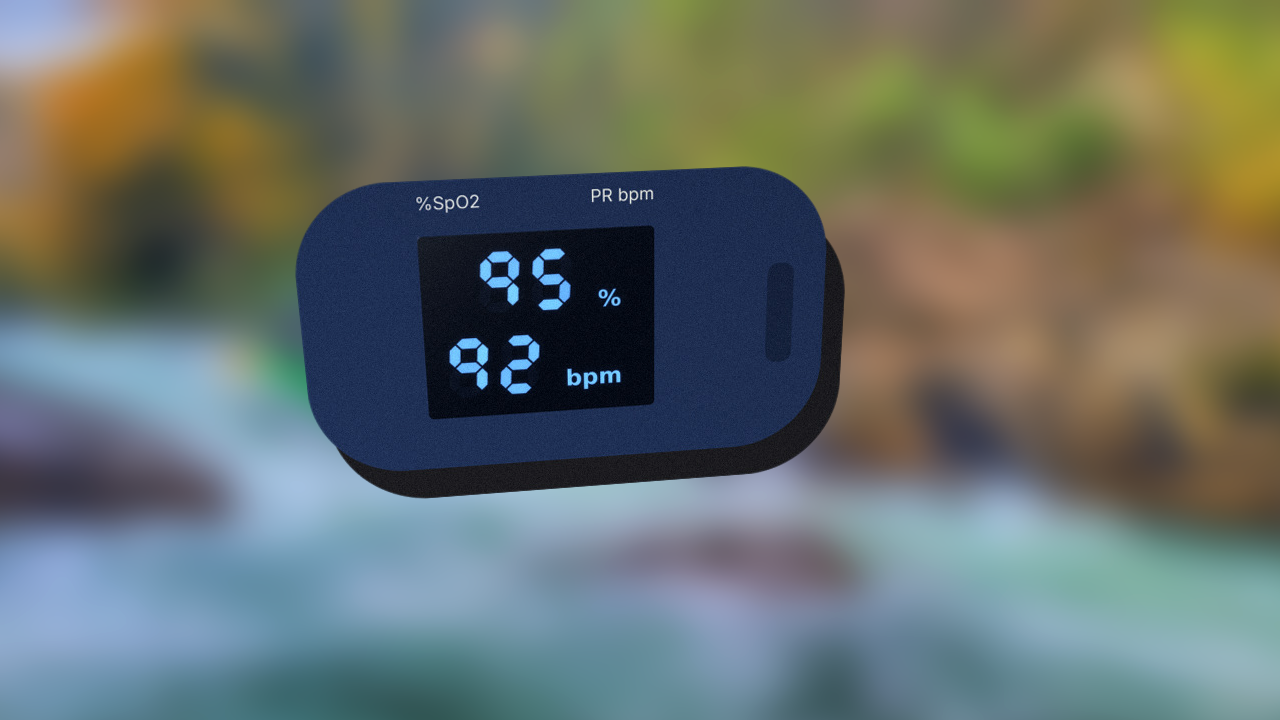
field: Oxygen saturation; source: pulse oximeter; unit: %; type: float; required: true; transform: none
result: 95 %
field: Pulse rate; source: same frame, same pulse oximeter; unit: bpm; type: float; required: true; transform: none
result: 92 bpm
